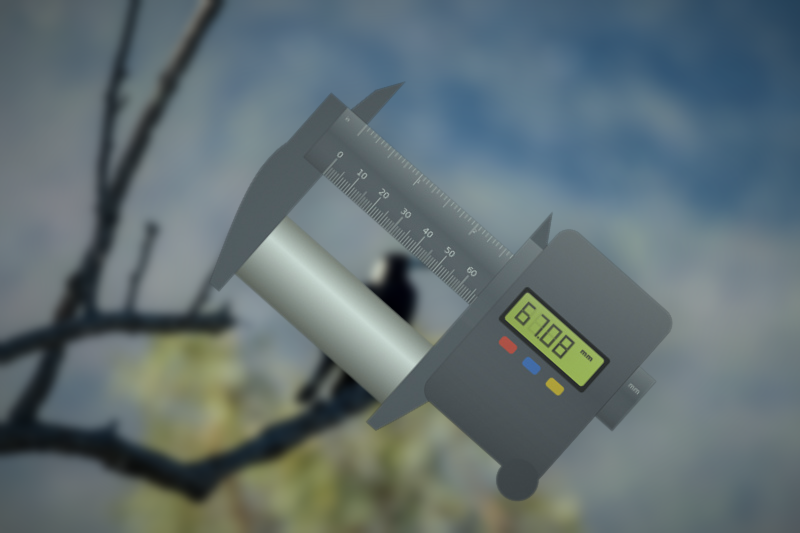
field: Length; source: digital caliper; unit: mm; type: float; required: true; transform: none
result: 67.08 mm
